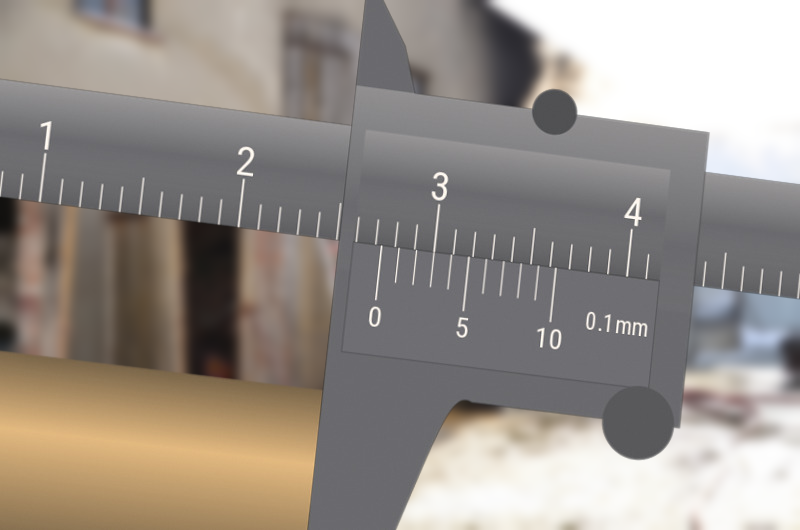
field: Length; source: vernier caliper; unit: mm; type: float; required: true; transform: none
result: 27.3 mm
